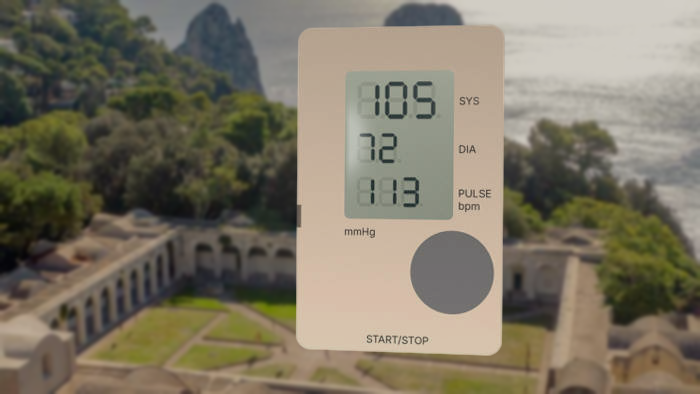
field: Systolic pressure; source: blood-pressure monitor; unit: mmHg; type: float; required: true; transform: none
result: 105 mmHg
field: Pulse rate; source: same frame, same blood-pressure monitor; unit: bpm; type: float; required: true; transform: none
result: 113 bpm
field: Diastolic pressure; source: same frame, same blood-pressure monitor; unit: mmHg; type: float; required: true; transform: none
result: 72 mmHg
